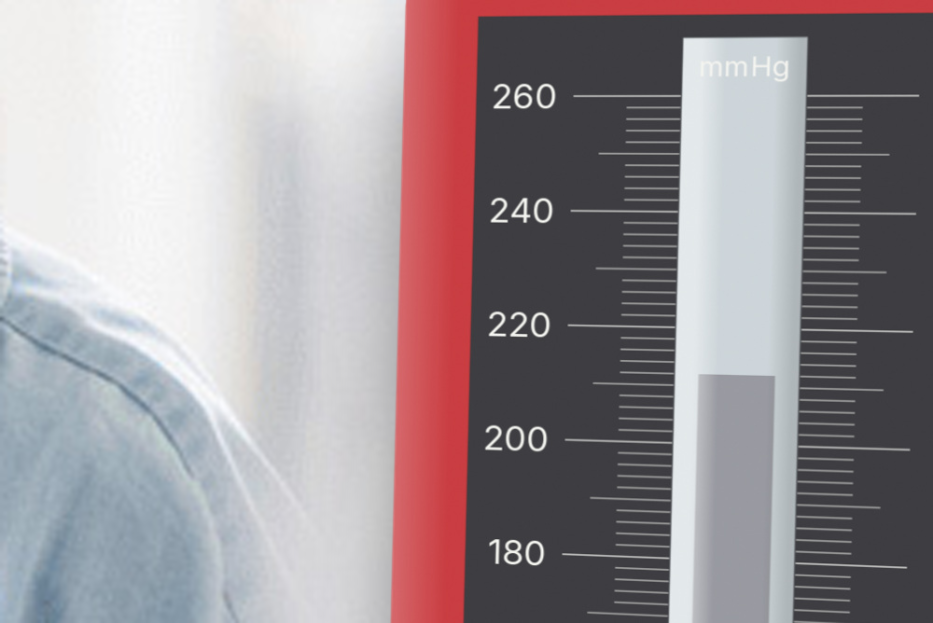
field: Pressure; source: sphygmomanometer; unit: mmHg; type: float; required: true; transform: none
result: 212 mmHg
